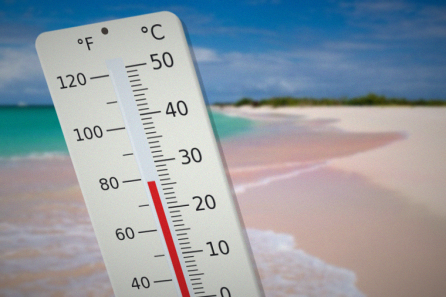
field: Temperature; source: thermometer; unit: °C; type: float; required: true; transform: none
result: 26 °C
